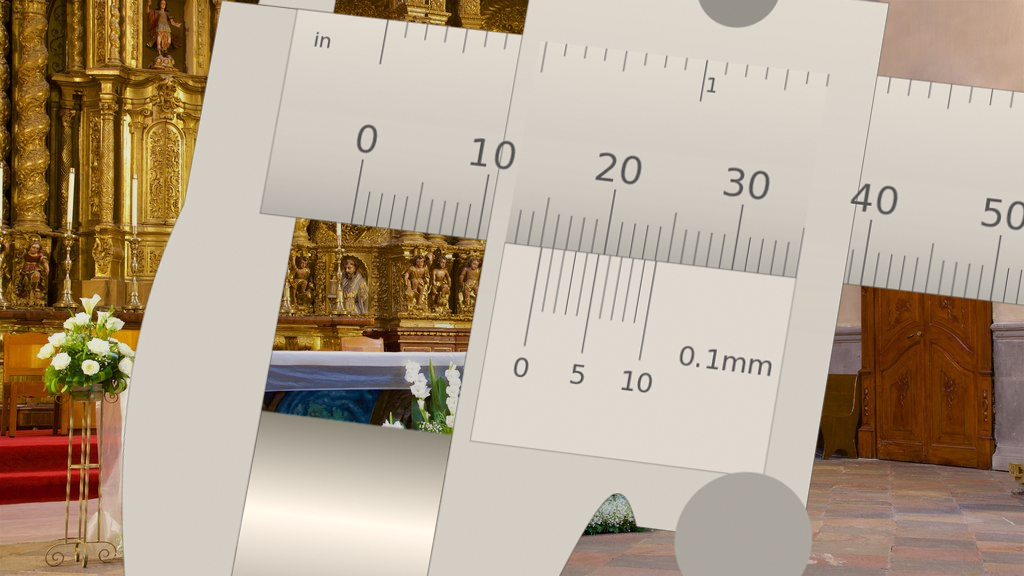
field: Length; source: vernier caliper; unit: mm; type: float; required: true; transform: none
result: 15.1 mm
